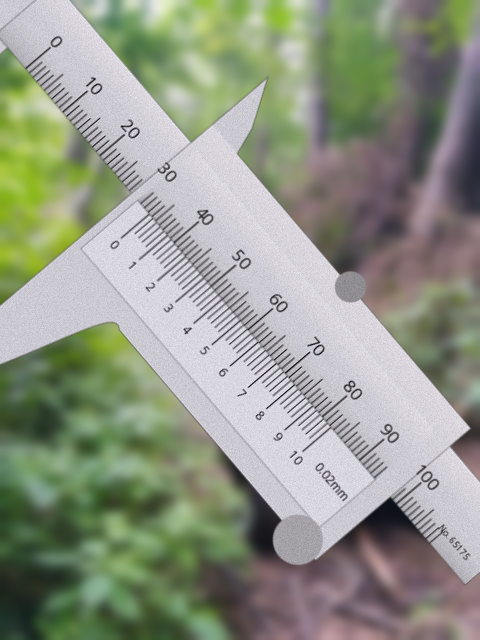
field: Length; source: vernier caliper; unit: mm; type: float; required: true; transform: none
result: 33.4 mm
